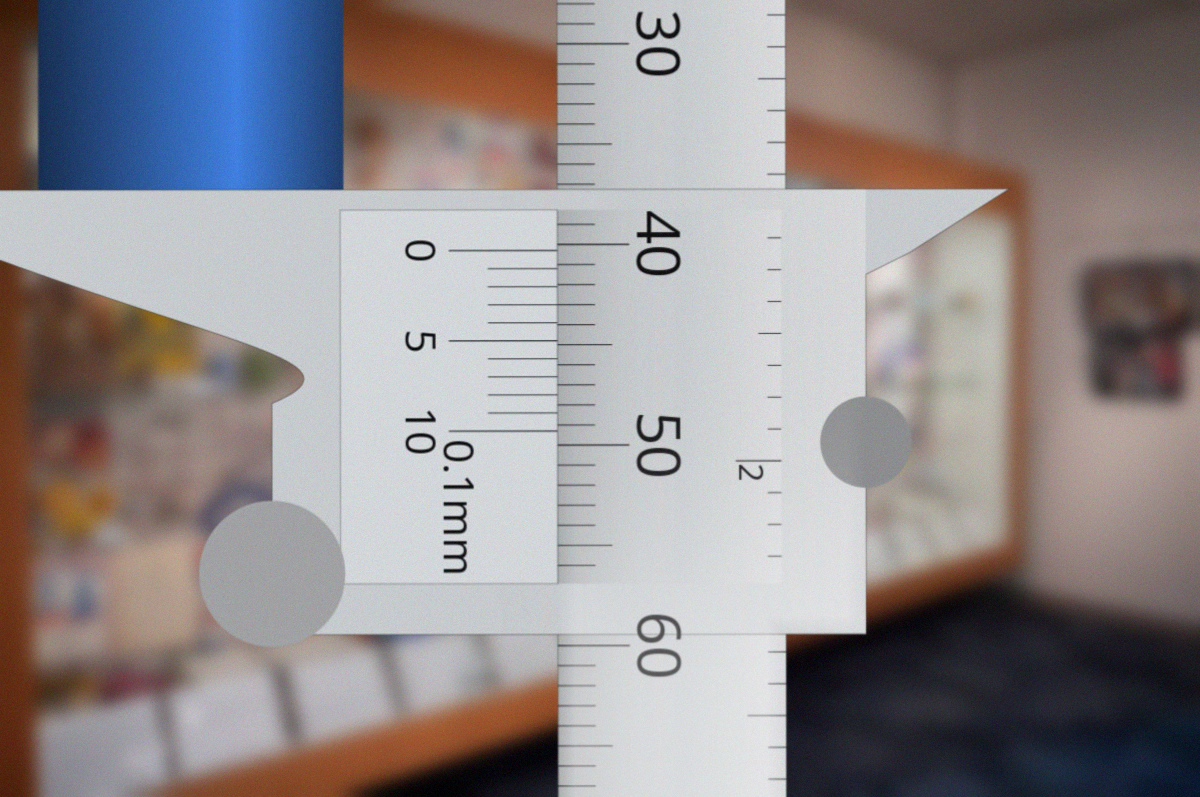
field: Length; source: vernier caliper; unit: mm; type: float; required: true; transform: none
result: 40.3 mm
